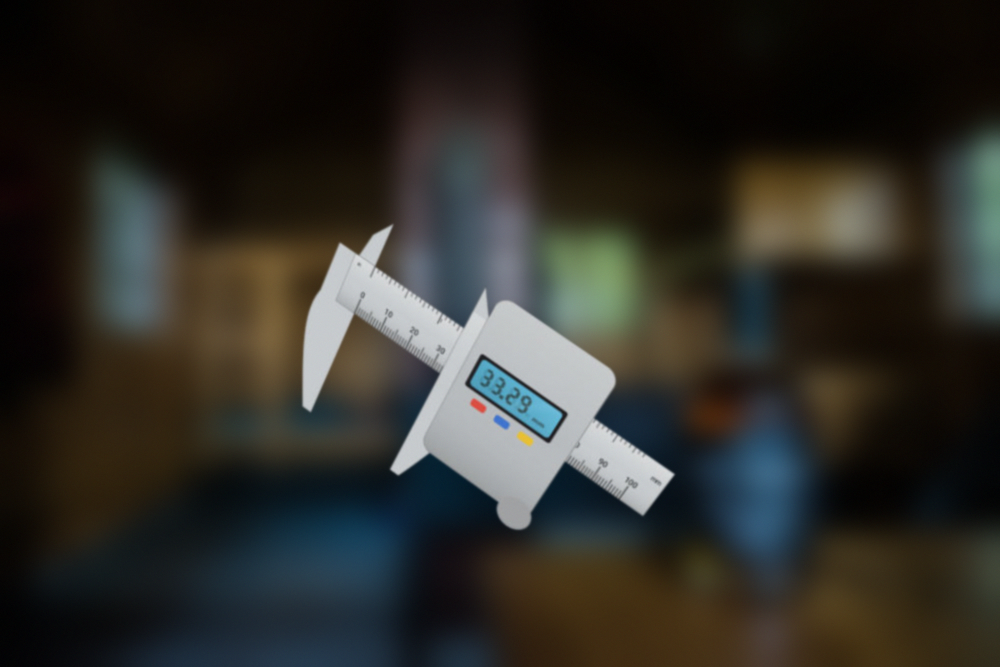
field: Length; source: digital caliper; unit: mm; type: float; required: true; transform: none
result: 33.29 mm
